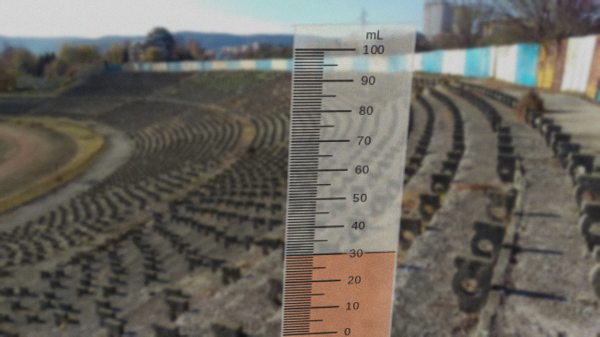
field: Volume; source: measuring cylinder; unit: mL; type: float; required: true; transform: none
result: 30 mL
